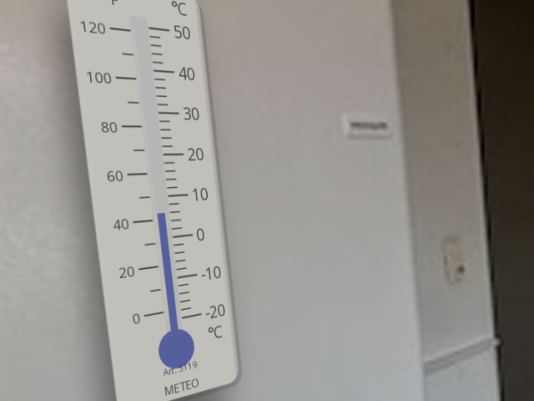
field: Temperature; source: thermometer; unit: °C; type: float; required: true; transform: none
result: 6 °C
